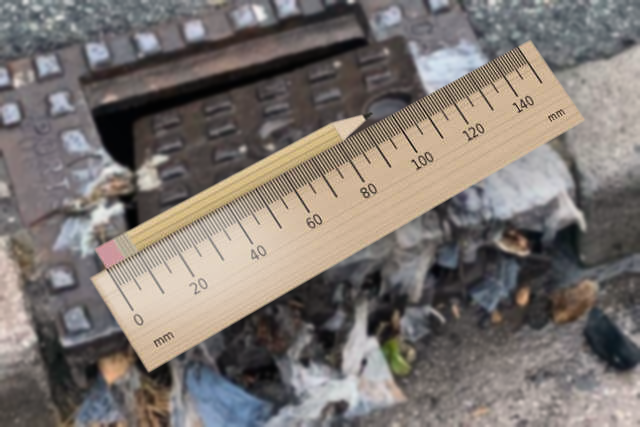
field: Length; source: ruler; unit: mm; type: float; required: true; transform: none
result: 95 mm
